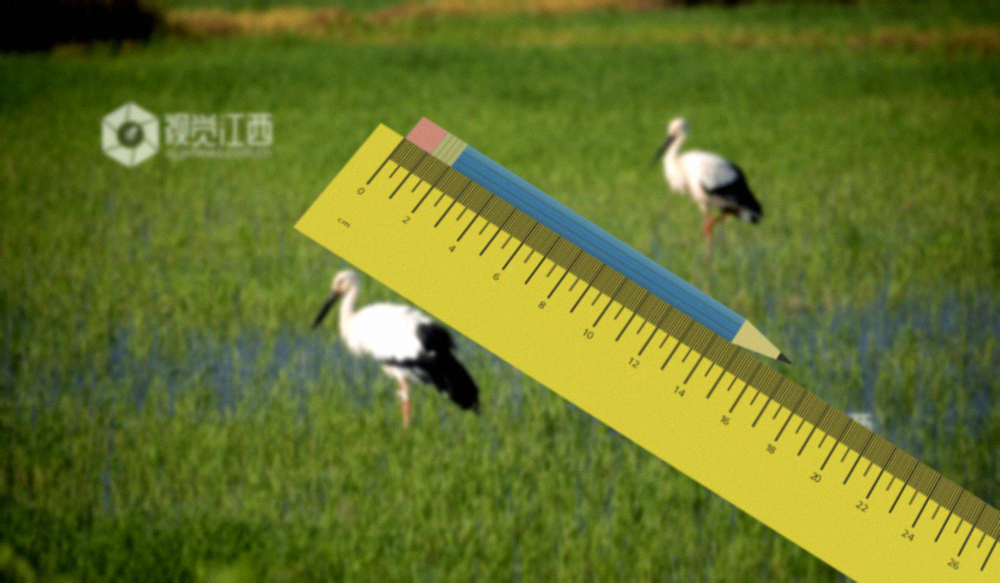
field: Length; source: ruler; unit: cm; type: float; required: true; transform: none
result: 17 cm
